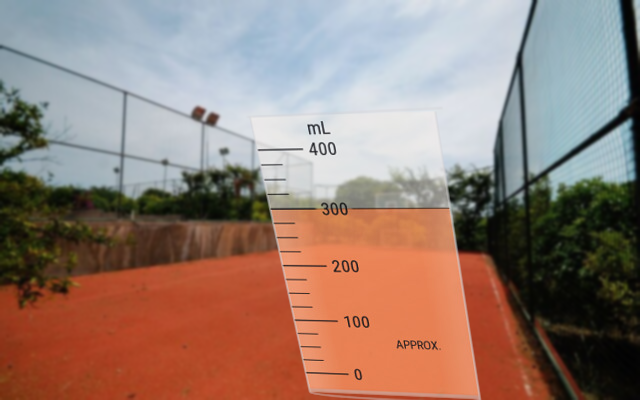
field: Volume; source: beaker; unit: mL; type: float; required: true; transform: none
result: 300 mL
